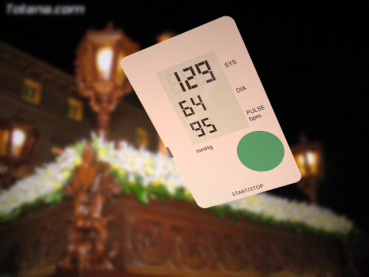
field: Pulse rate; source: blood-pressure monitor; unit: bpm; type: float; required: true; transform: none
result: 95 bpm
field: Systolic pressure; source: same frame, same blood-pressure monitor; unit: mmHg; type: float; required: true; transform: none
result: 129 mmHg
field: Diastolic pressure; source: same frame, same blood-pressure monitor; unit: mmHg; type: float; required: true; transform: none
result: 64 mmHg
